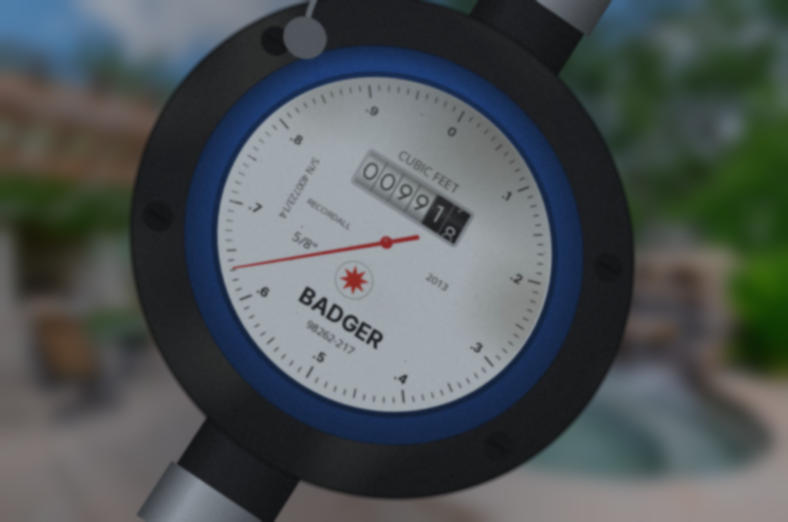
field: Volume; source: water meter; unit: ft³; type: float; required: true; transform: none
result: 9917.63 ft³
